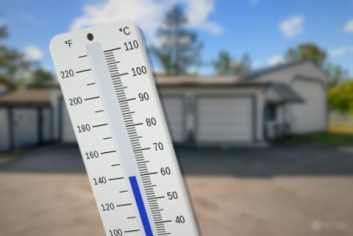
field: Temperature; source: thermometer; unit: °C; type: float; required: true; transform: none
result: 60 °C
